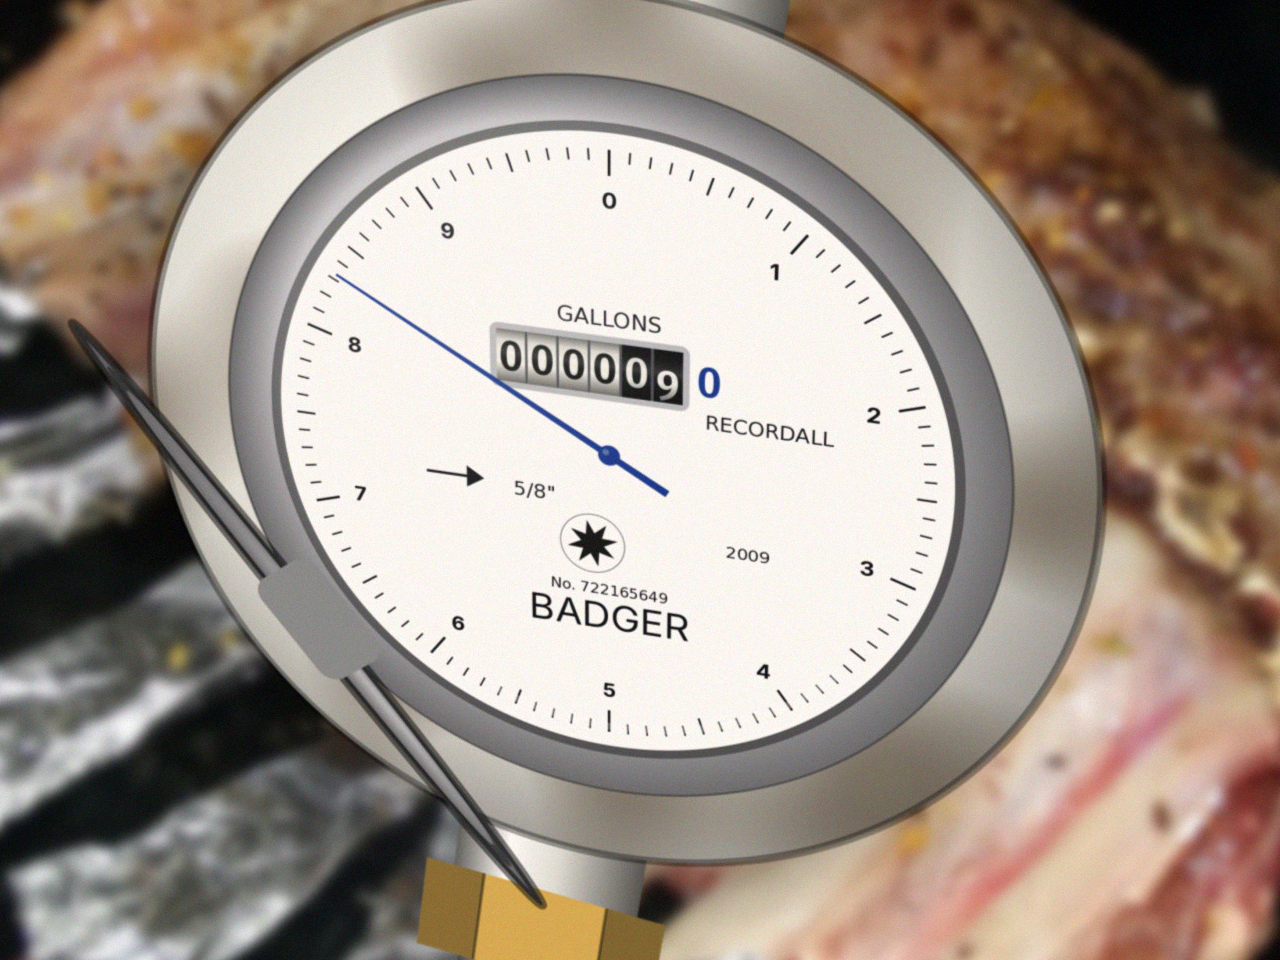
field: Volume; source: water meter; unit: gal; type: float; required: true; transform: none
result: 88.3 gal
